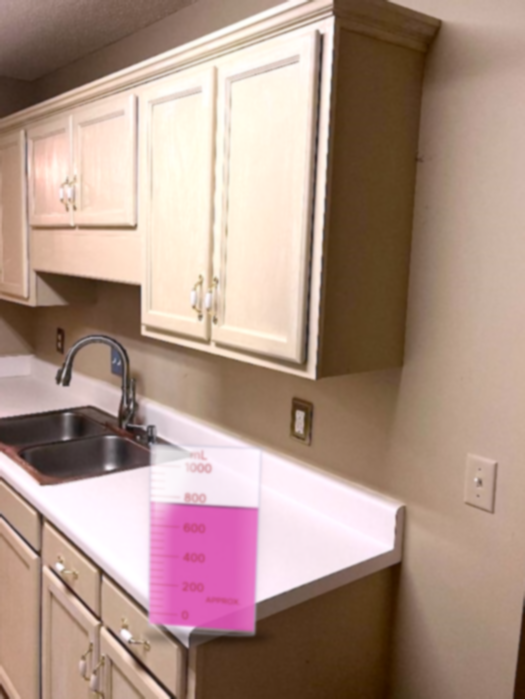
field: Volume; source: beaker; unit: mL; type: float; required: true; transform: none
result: 750 mL
